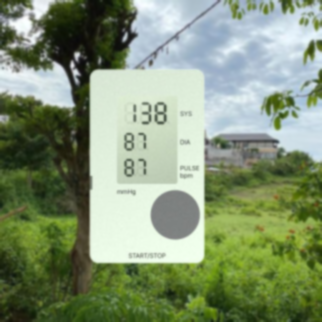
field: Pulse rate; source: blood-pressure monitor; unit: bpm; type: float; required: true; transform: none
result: 87 bpm
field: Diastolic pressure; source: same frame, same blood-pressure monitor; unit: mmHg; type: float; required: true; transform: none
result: 87 mmHg
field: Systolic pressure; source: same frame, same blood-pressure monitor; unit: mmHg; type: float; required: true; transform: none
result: 138 mmHg
